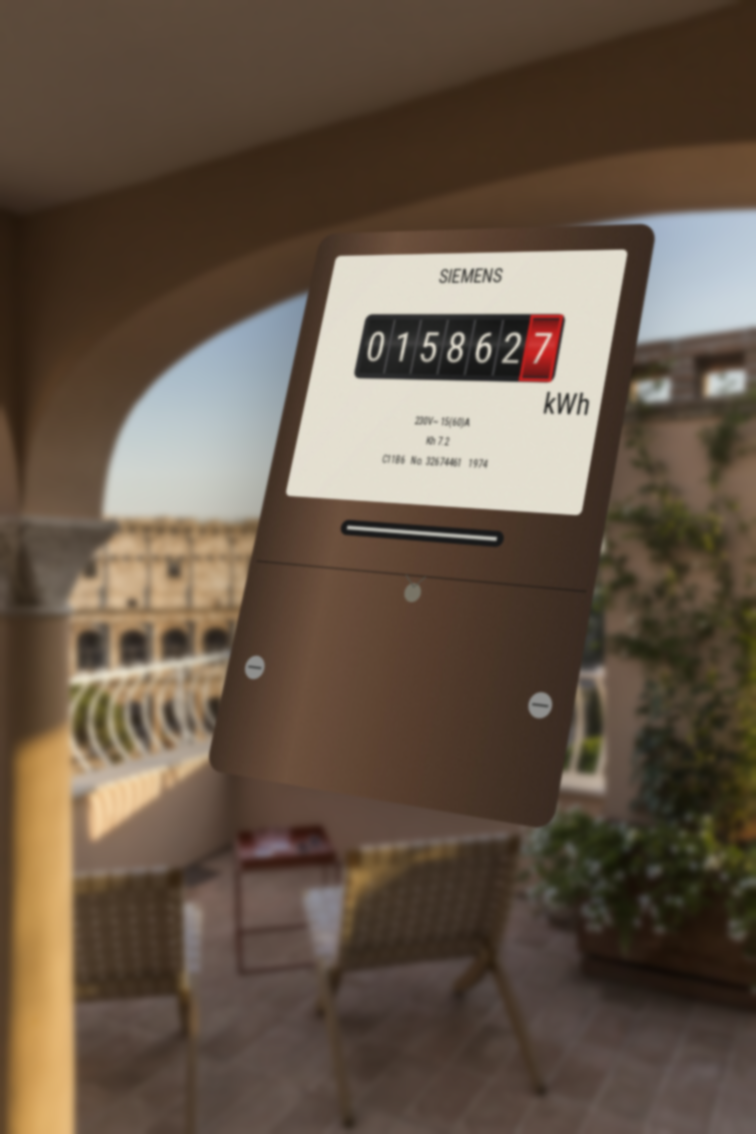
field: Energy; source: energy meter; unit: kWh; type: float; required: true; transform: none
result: 15862.7 kWh
